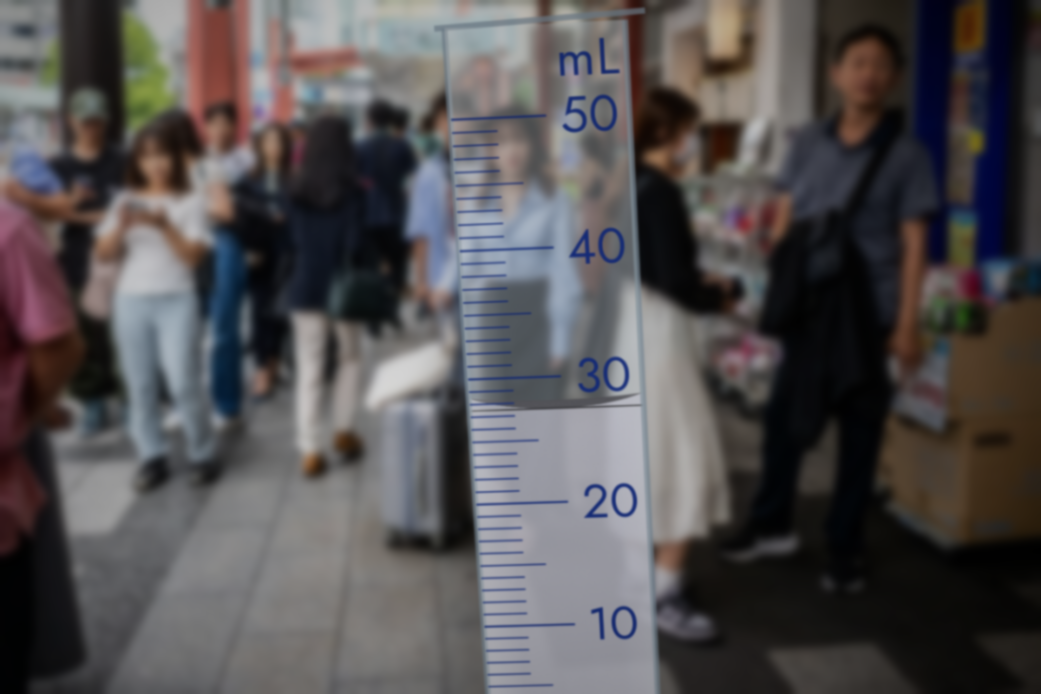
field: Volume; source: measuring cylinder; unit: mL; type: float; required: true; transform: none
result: 27.5 mL
